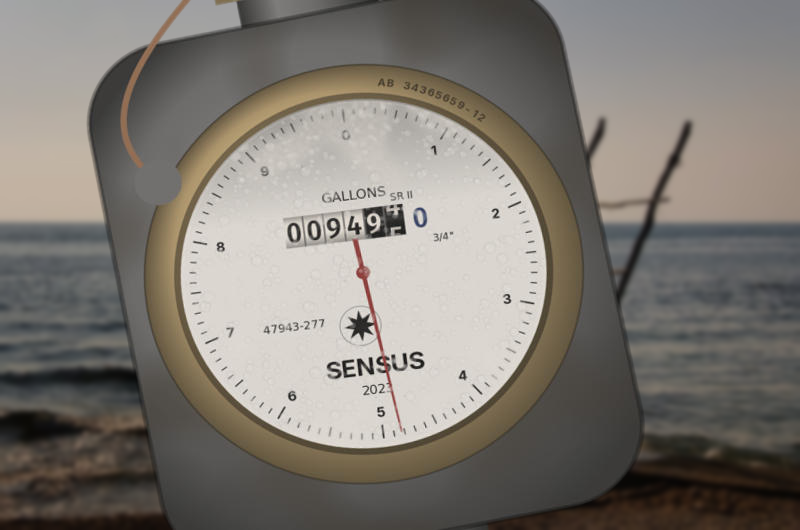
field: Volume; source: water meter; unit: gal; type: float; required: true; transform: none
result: 94944.8 gal
